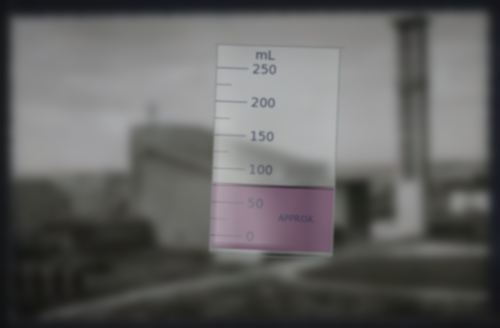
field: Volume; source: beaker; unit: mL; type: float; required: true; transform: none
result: 75 mL
